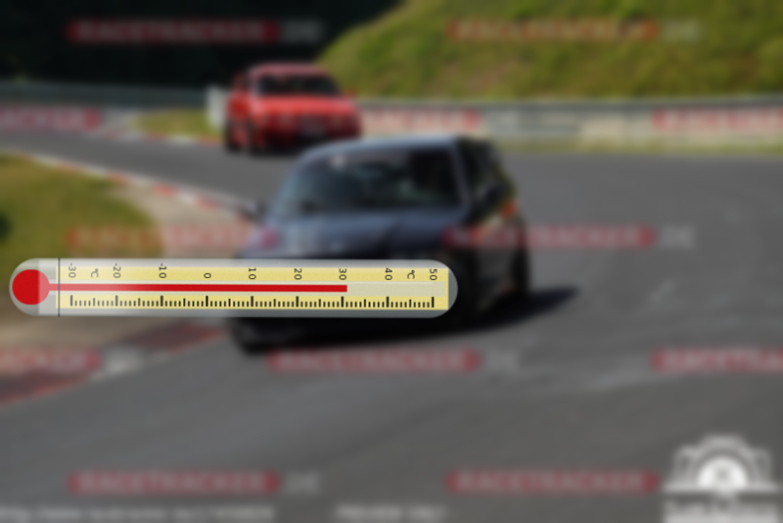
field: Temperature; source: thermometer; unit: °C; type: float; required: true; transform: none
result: 31 °C
